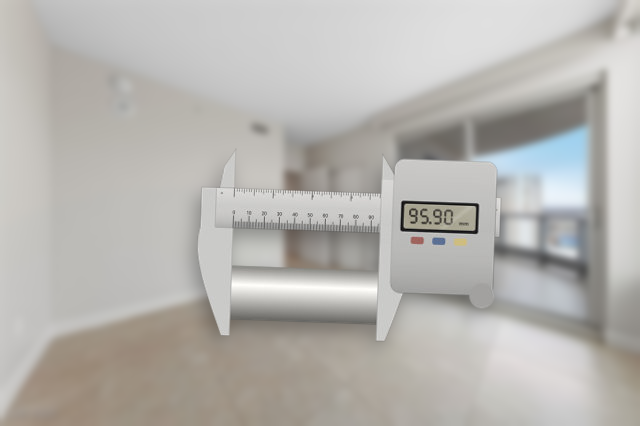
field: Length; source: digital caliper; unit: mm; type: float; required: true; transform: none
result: 95.90 mm
